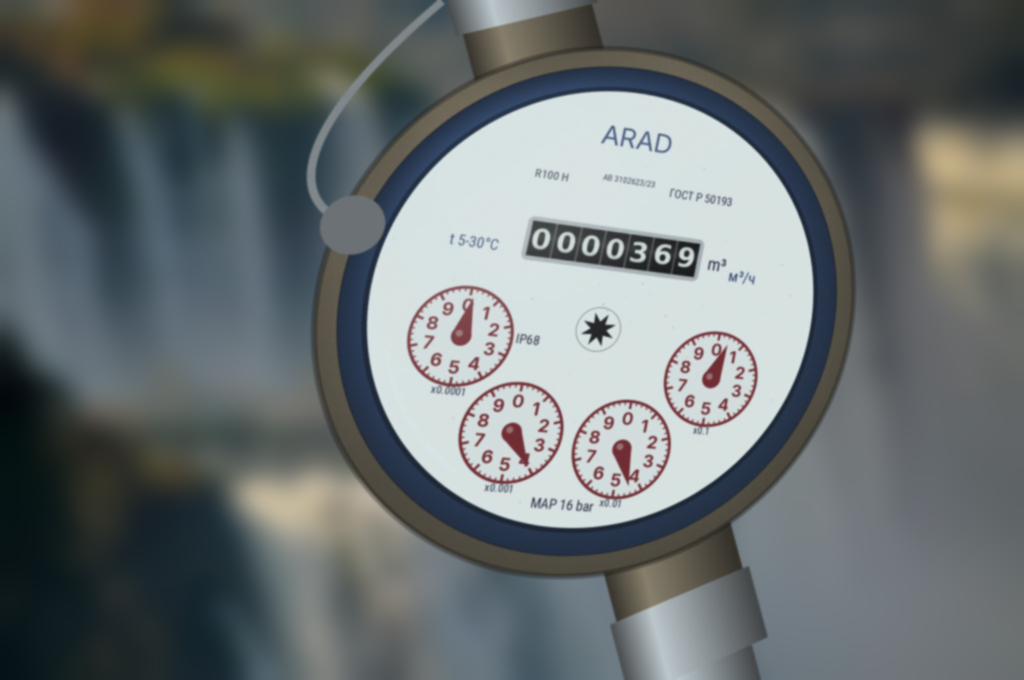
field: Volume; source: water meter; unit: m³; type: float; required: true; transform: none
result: 369.0440 m³
